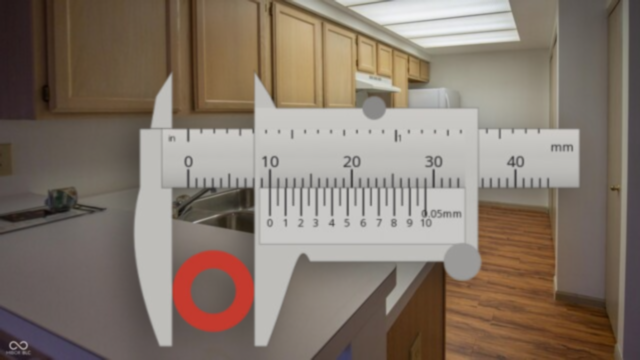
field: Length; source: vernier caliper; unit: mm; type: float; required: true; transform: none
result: 10.0 mm
